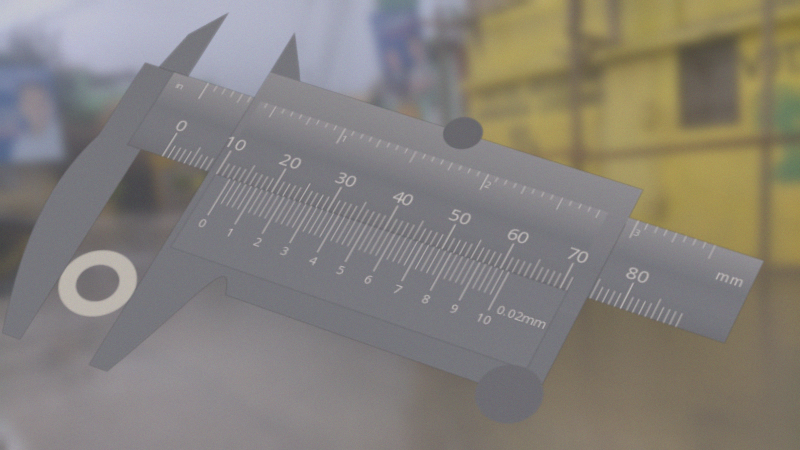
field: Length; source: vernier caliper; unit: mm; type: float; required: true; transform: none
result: 12.5 mm
